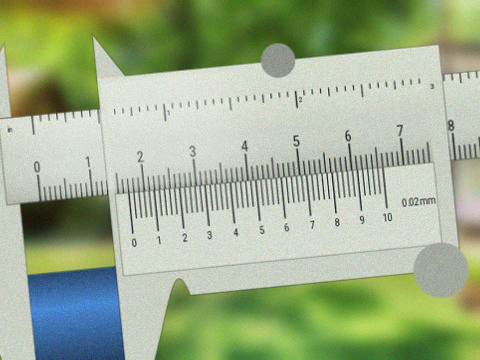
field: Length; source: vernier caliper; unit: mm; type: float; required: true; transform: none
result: 17.0 mm
